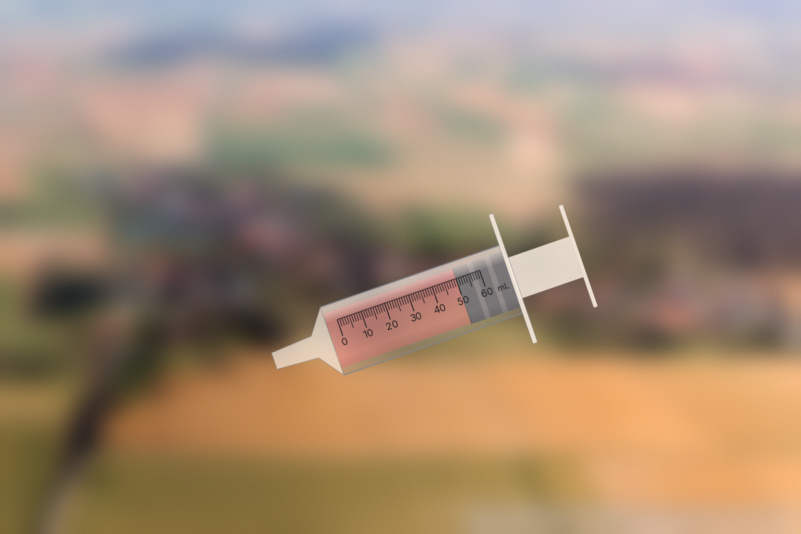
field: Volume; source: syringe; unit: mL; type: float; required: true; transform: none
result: 50 mL
